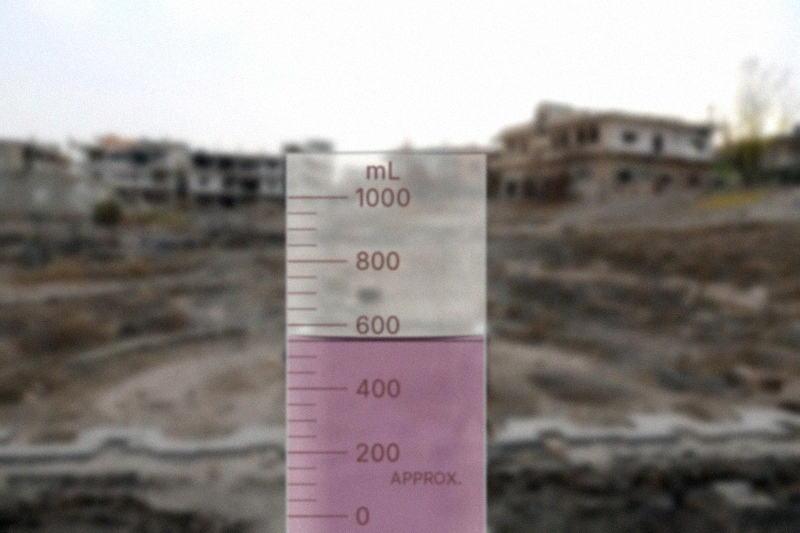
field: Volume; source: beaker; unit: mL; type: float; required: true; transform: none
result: 550 mL
